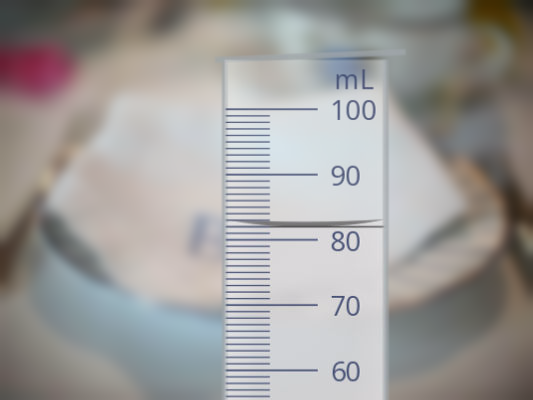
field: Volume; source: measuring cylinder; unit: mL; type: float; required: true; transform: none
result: 82 mL
